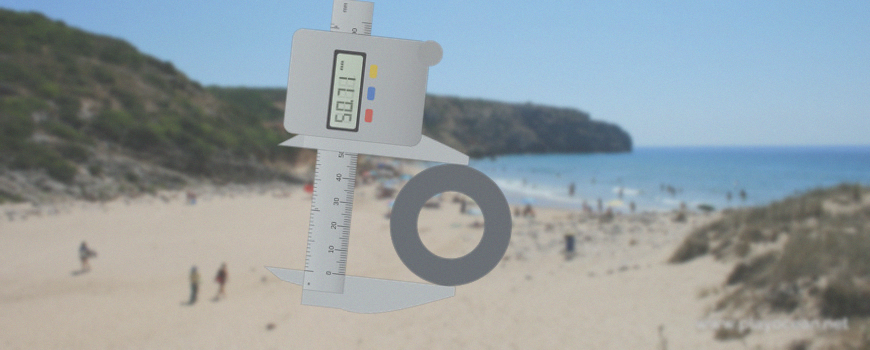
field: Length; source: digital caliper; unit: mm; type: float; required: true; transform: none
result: 50.71 mm
